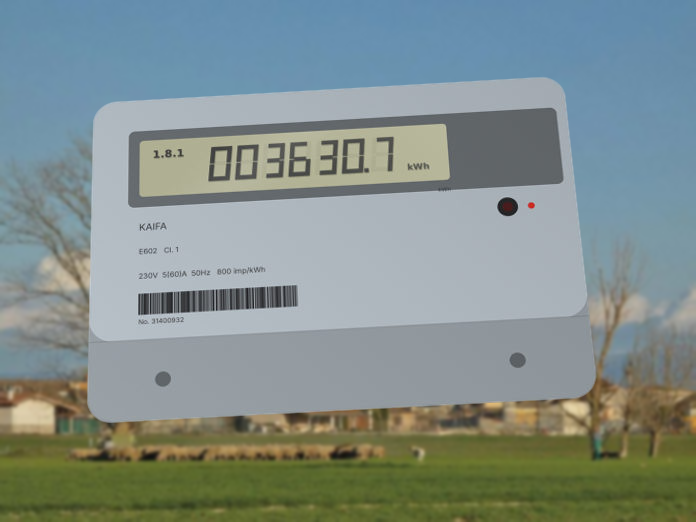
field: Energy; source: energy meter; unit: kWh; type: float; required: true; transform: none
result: 3630.7 kWh
